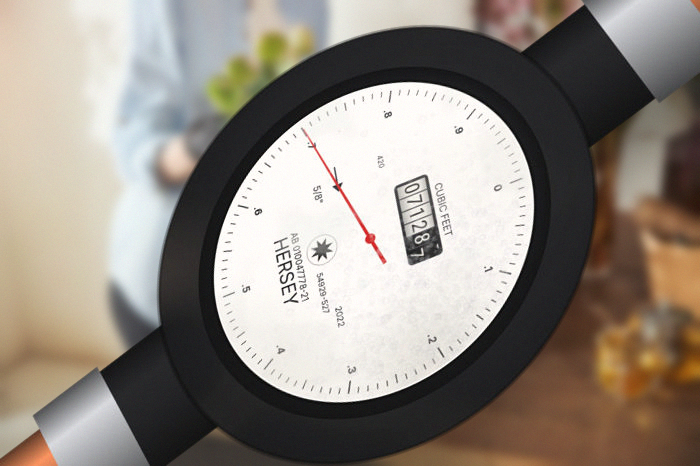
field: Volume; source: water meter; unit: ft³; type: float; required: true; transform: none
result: 71286.70 ft³
